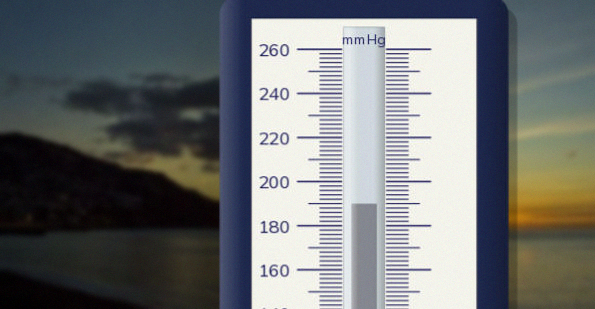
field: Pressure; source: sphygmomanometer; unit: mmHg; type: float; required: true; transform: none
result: 190 mmHg
